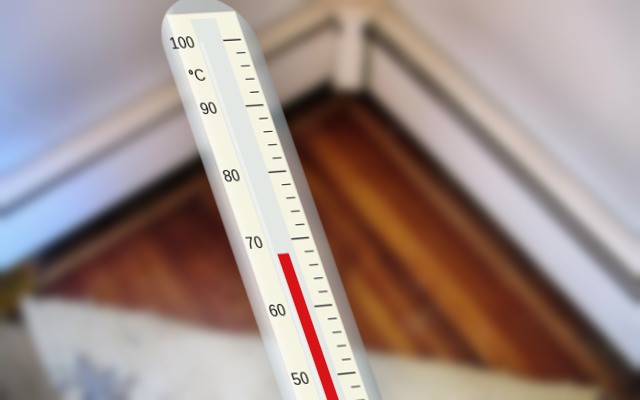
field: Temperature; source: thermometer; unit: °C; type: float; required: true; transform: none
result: 68 °C
